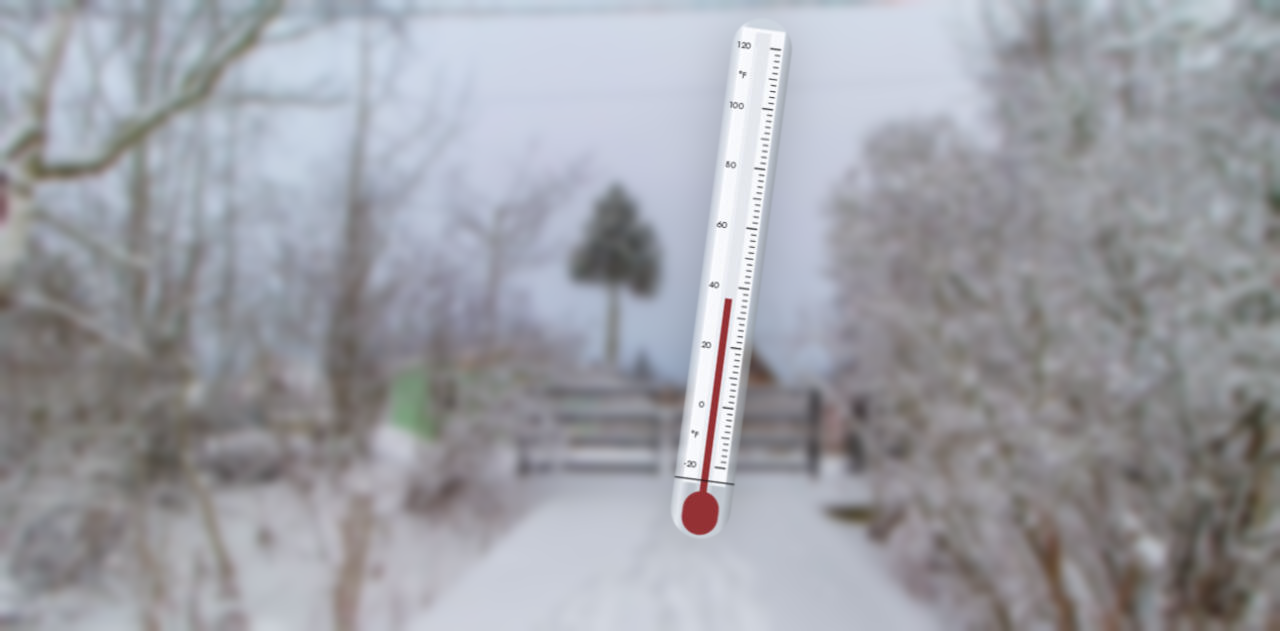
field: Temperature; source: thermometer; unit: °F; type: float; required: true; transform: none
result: 36 °F
